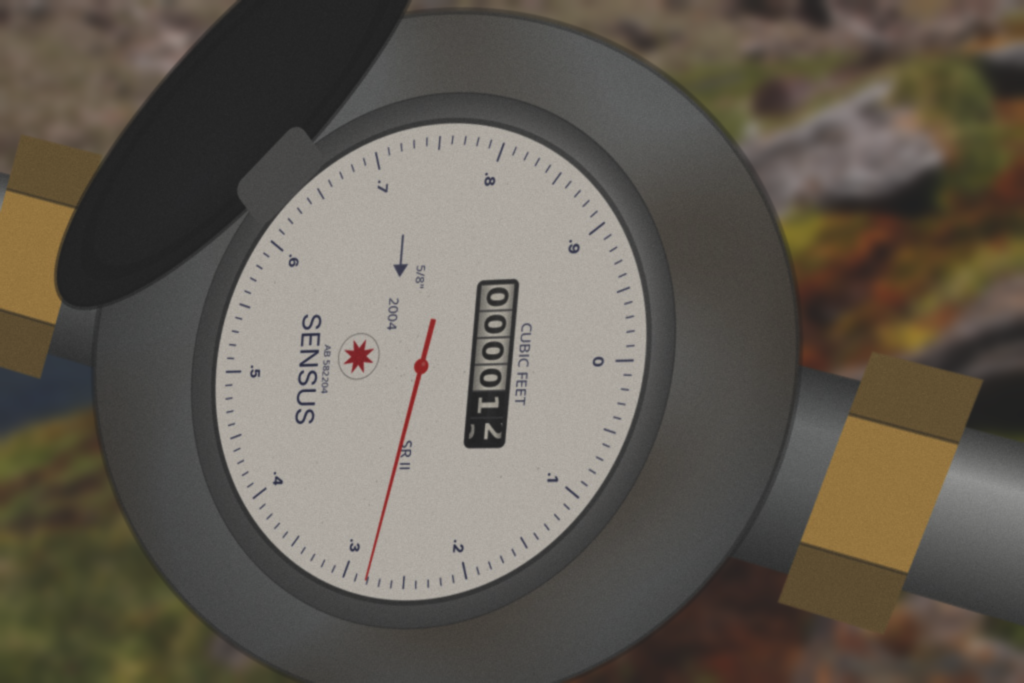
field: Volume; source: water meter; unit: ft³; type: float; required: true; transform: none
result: 12.28 ft³
